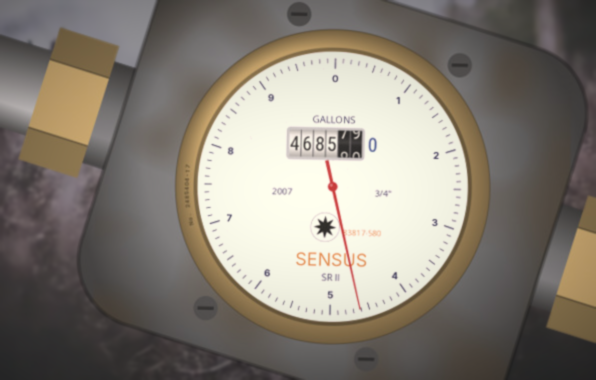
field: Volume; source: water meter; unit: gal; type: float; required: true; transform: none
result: 4685794.6 gal
